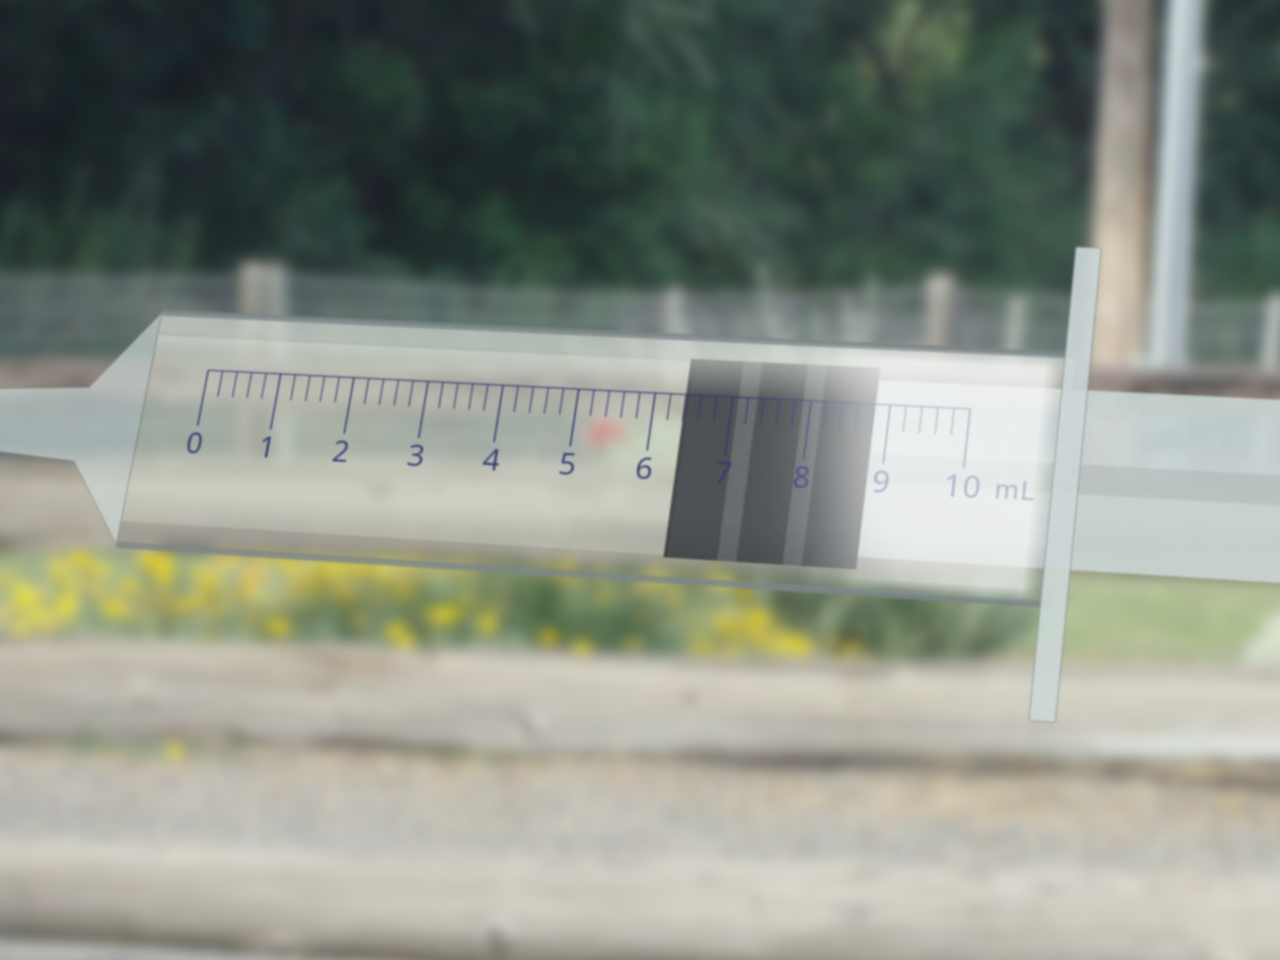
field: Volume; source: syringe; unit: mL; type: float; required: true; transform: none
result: 6.4 mL
